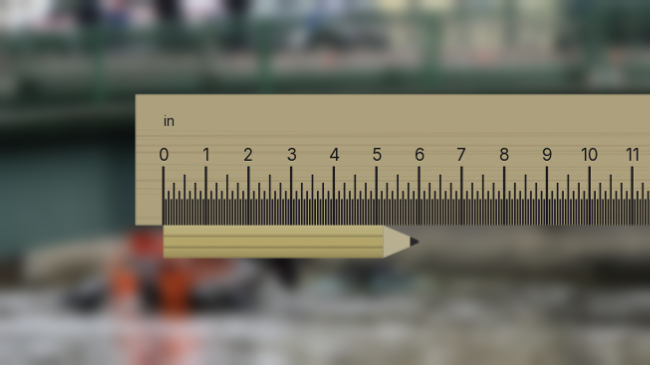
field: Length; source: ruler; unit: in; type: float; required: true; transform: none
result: 6 in
